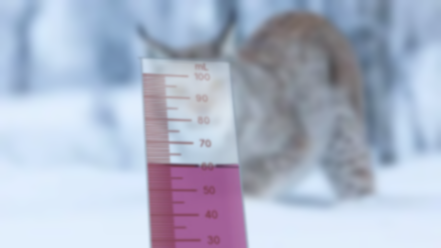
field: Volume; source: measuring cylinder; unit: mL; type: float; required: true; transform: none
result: 60 mL
